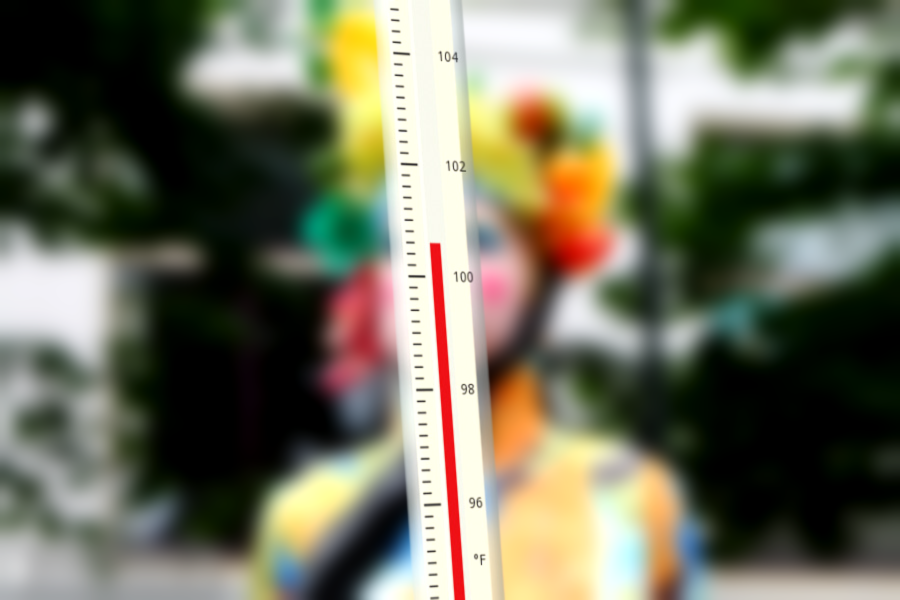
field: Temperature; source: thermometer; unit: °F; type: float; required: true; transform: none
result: 100.6 °F
